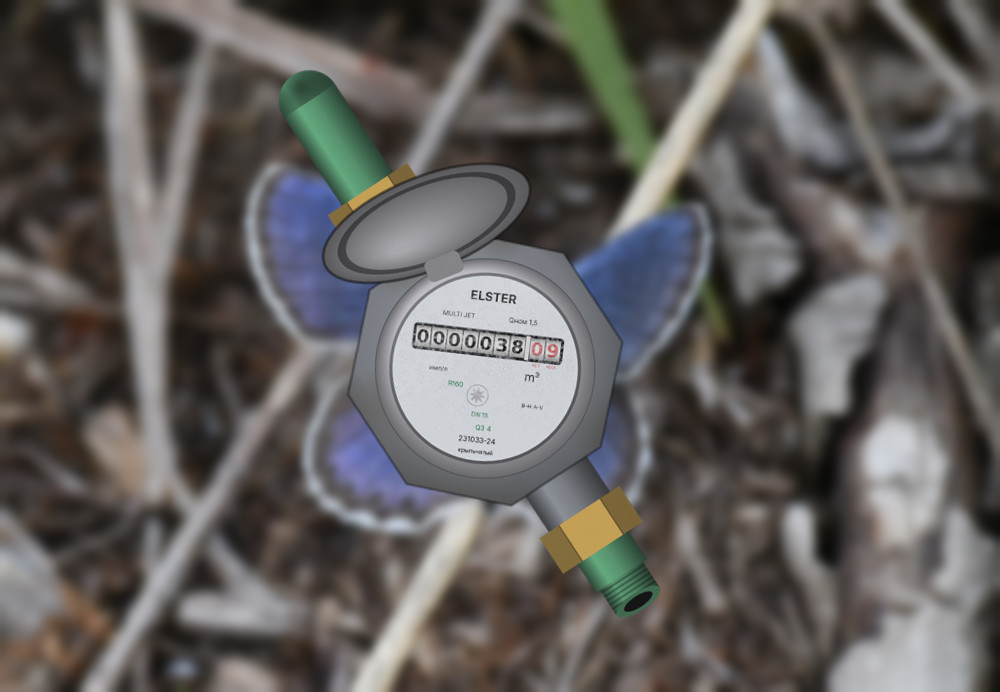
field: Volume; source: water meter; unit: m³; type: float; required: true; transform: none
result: 38.09 m³
